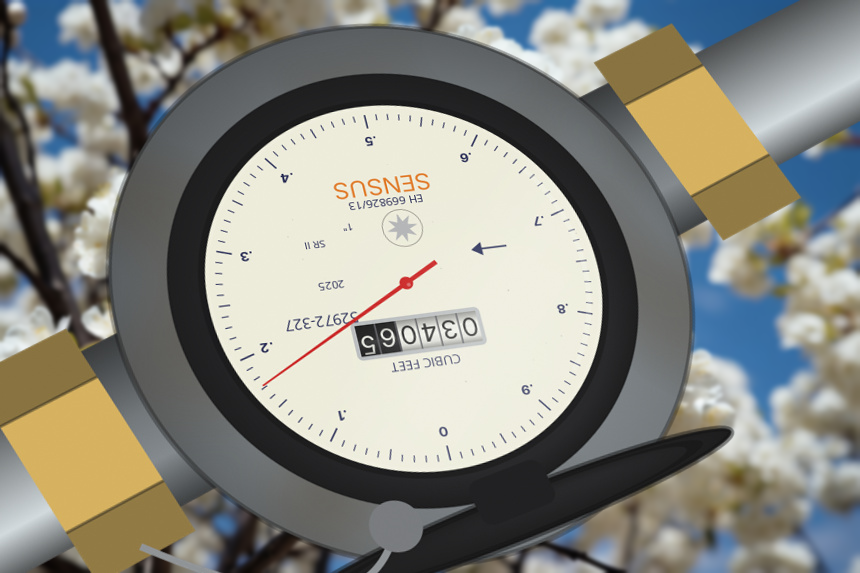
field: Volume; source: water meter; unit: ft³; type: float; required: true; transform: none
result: 34065.17 ft³
